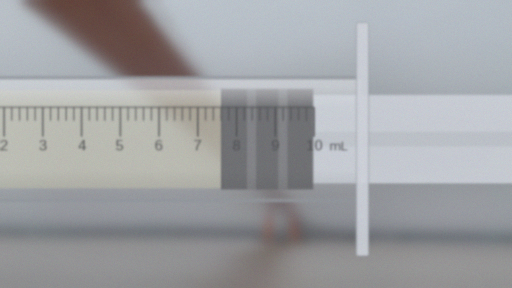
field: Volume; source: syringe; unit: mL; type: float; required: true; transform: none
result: 7.6 mL
